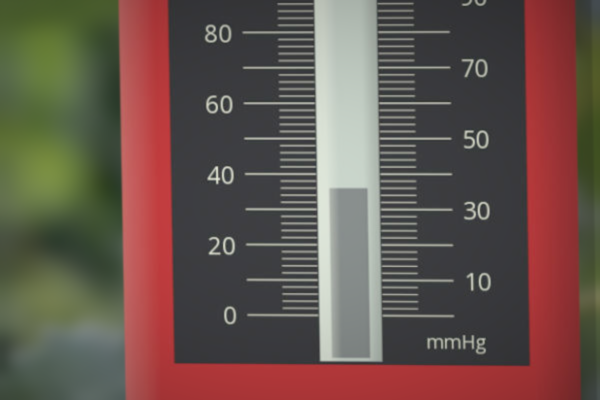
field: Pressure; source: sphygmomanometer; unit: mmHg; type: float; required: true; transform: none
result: 36 mmHg
